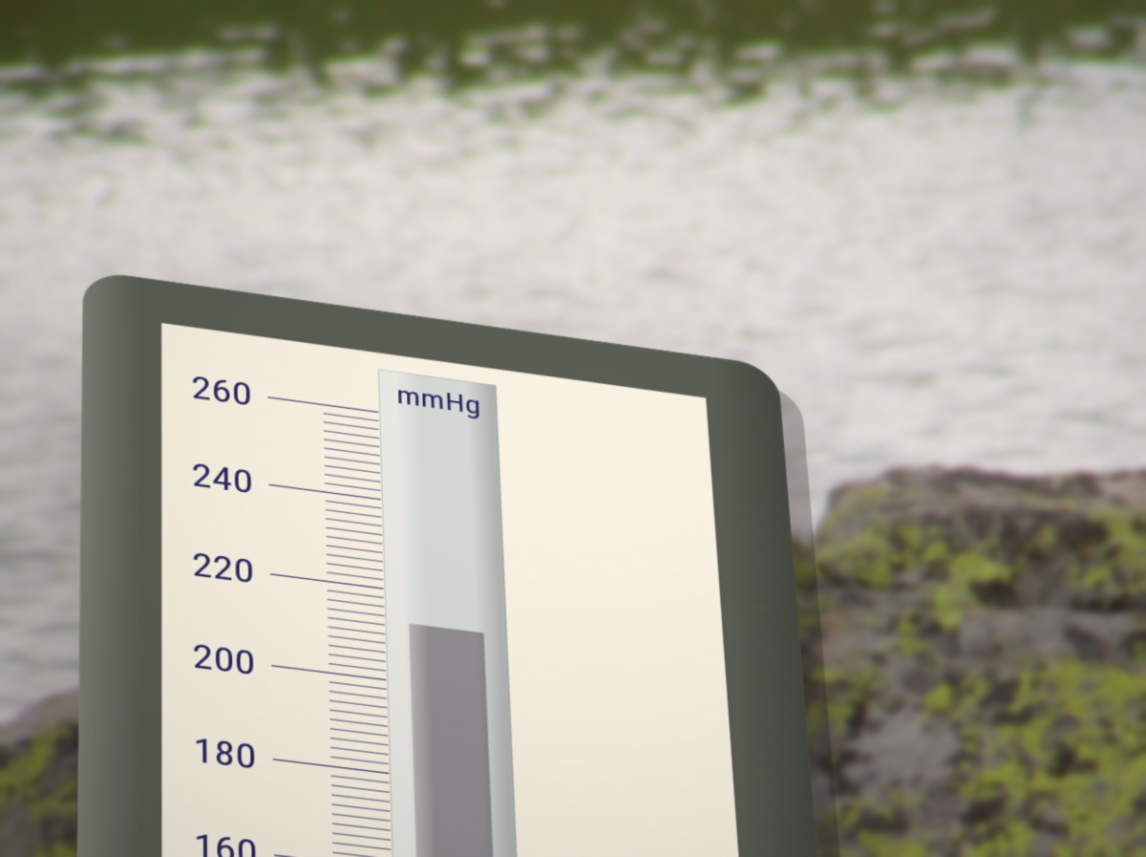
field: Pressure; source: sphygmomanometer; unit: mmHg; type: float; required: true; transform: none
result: 213 mmHg
